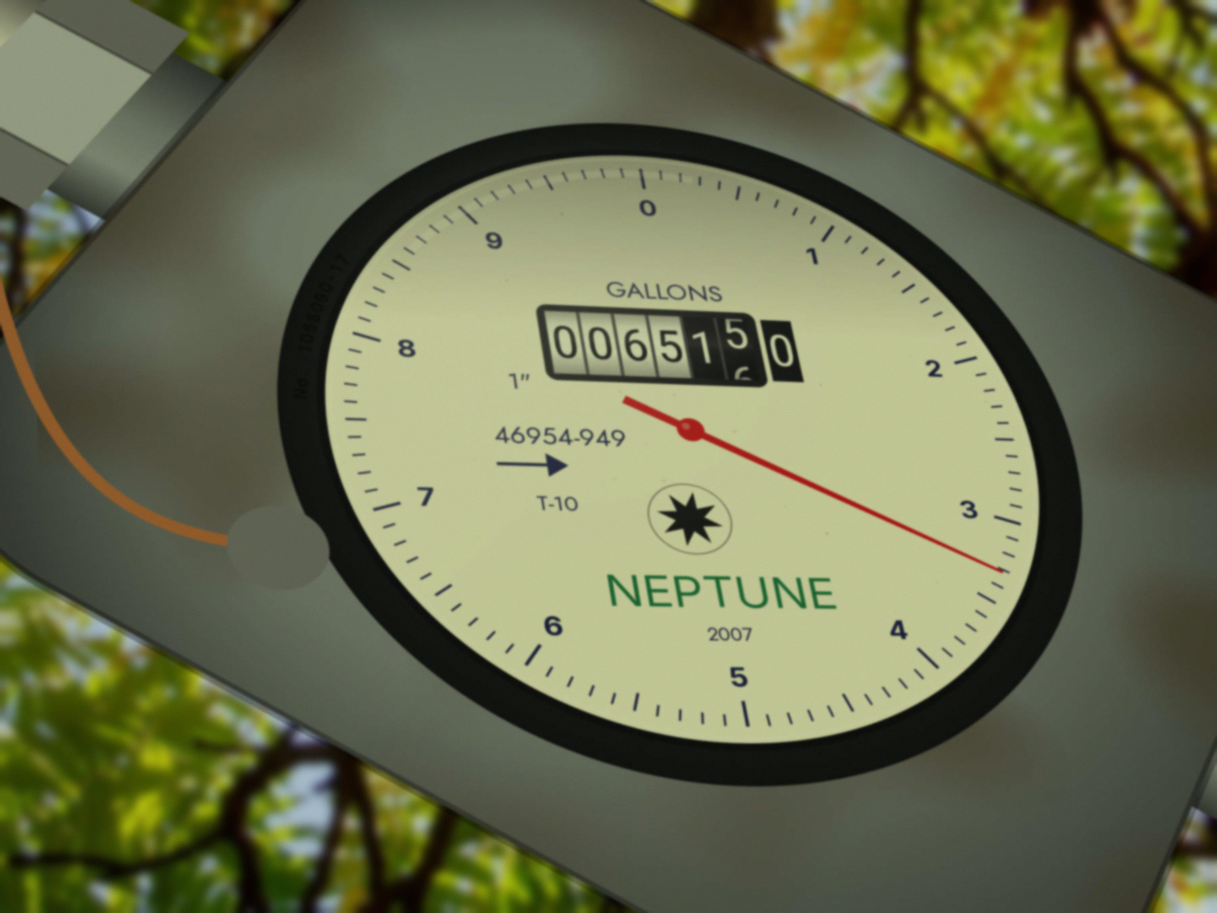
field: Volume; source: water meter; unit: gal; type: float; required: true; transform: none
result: 65153.3 gal
